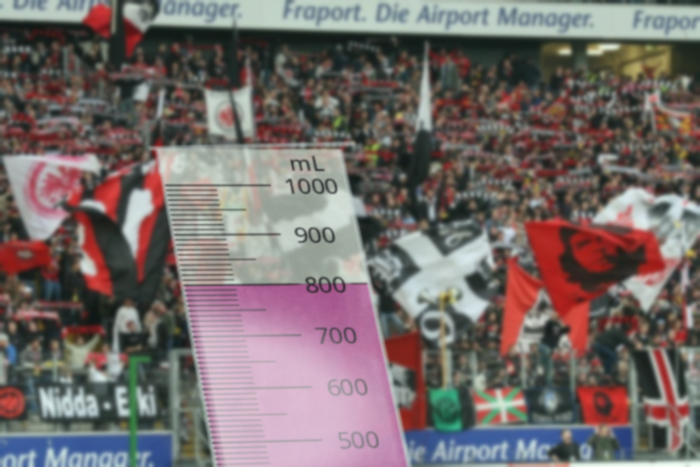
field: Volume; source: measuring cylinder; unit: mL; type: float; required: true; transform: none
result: 800 mL
